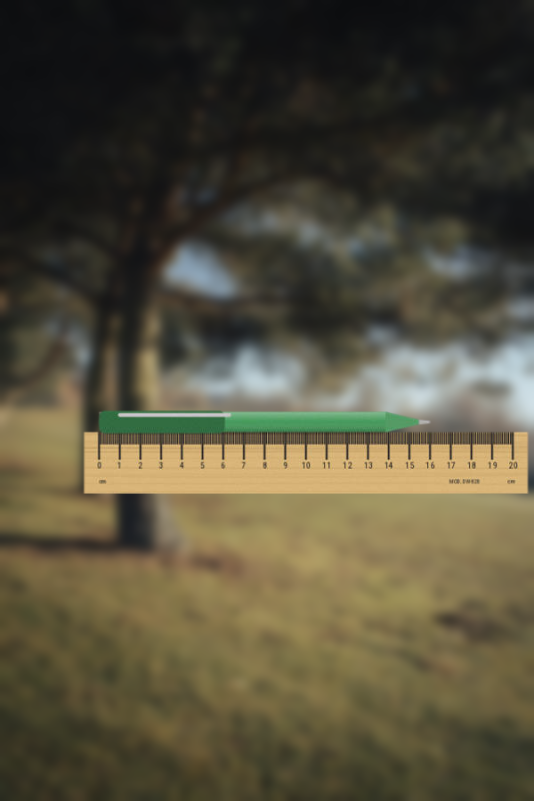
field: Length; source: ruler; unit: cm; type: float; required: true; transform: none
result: 16 cm
